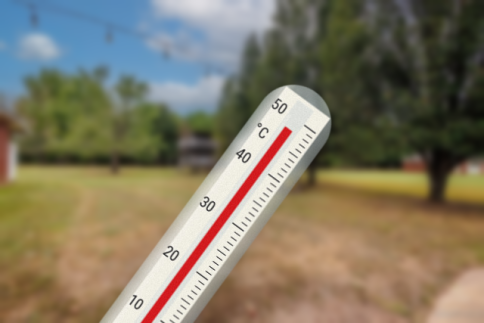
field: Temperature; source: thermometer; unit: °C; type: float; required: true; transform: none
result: 48 °C
